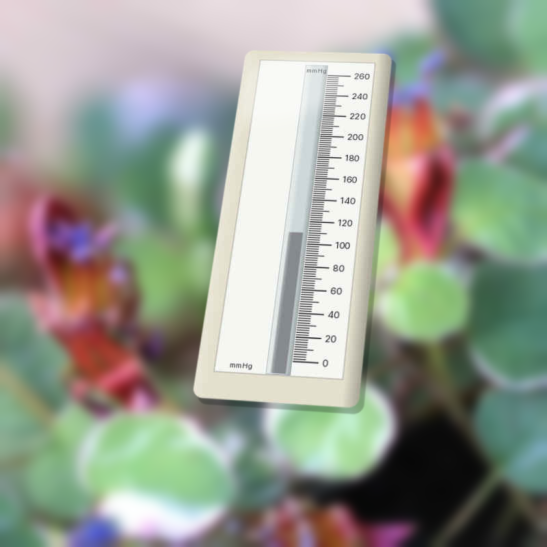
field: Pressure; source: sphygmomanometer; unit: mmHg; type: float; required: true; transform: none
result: 110 mmHg
